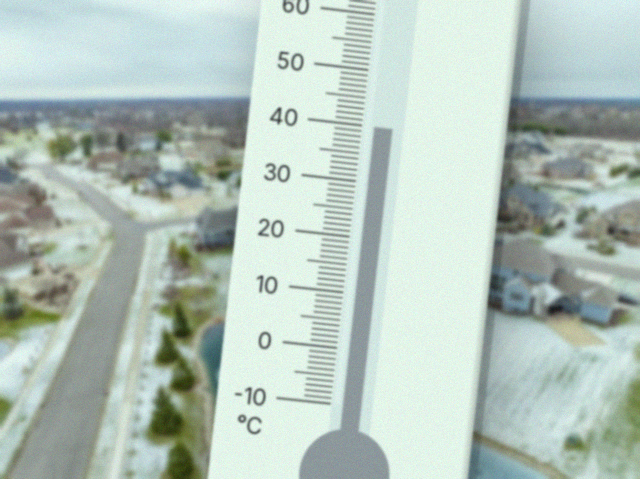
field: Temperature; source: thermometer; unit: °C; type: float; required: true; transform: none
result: 40 °C
